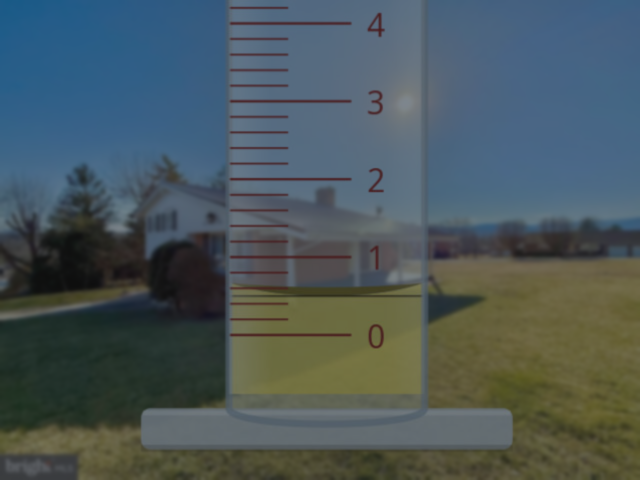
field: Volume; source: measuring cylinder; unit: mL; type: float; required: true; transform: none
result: 0.5 mL
